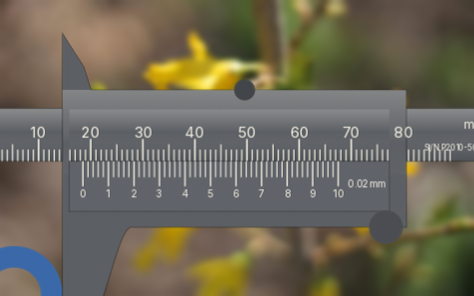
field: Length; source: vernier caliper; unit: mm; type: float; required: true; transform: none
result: 18.5 mm
